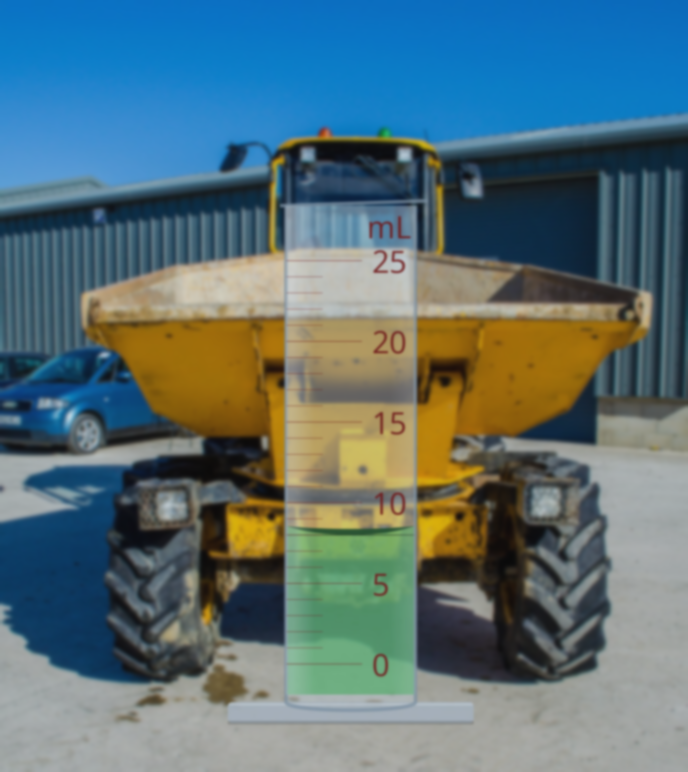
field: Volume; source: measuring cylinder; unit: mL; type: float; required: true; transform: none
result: 8 mL
